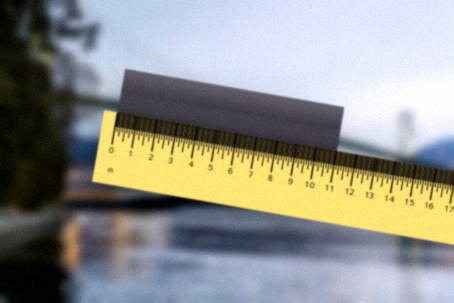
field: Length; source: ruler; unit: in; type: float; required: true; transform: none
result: 11 in
